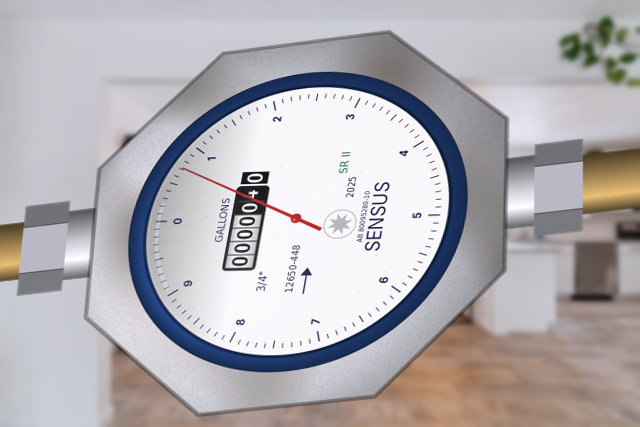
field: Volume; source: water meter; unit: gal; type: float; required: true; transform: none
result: 40.7 gal
